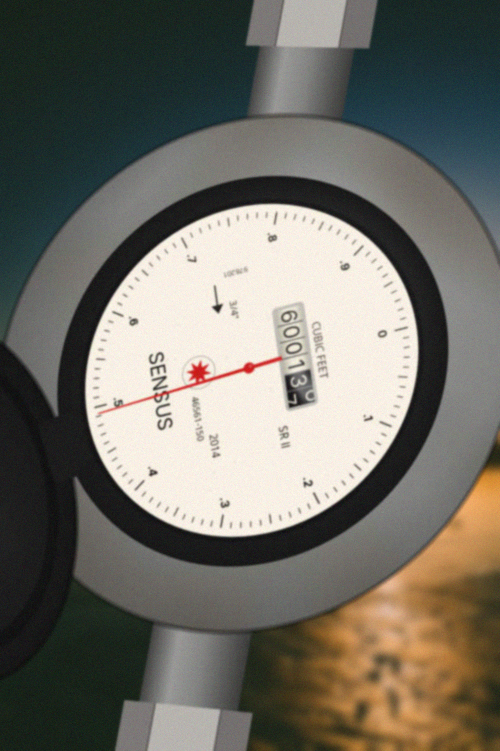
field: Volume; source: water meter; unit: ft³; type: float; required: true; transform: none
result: 600136.49 ft³
